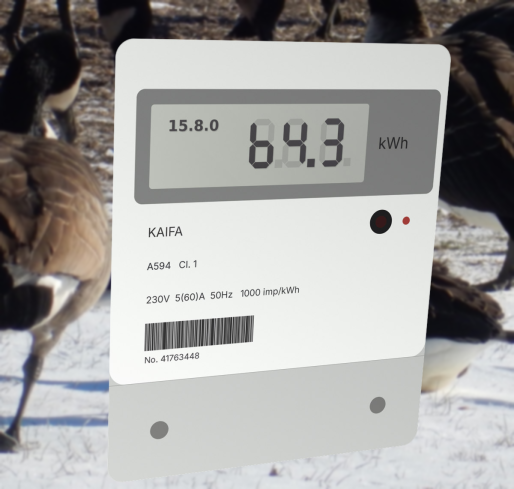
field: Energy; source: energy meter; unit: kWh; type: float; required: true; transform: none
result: 64.3 kWh
